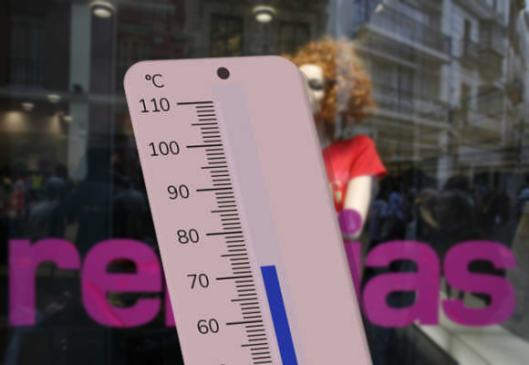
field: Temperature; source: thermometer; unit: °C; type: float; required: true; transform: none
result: 72 °C
